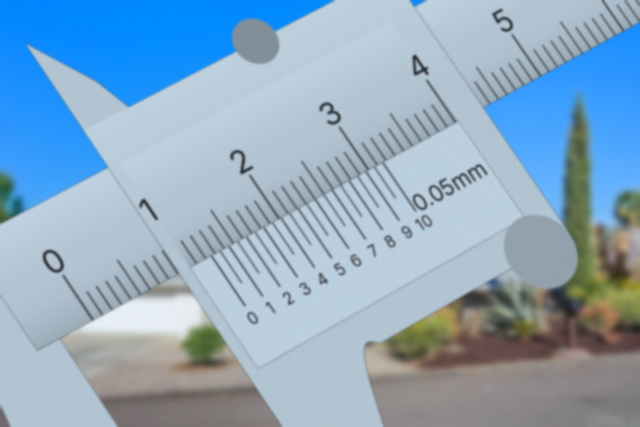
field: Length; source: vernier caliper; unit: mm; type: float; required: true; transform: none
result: 12.6 mm
